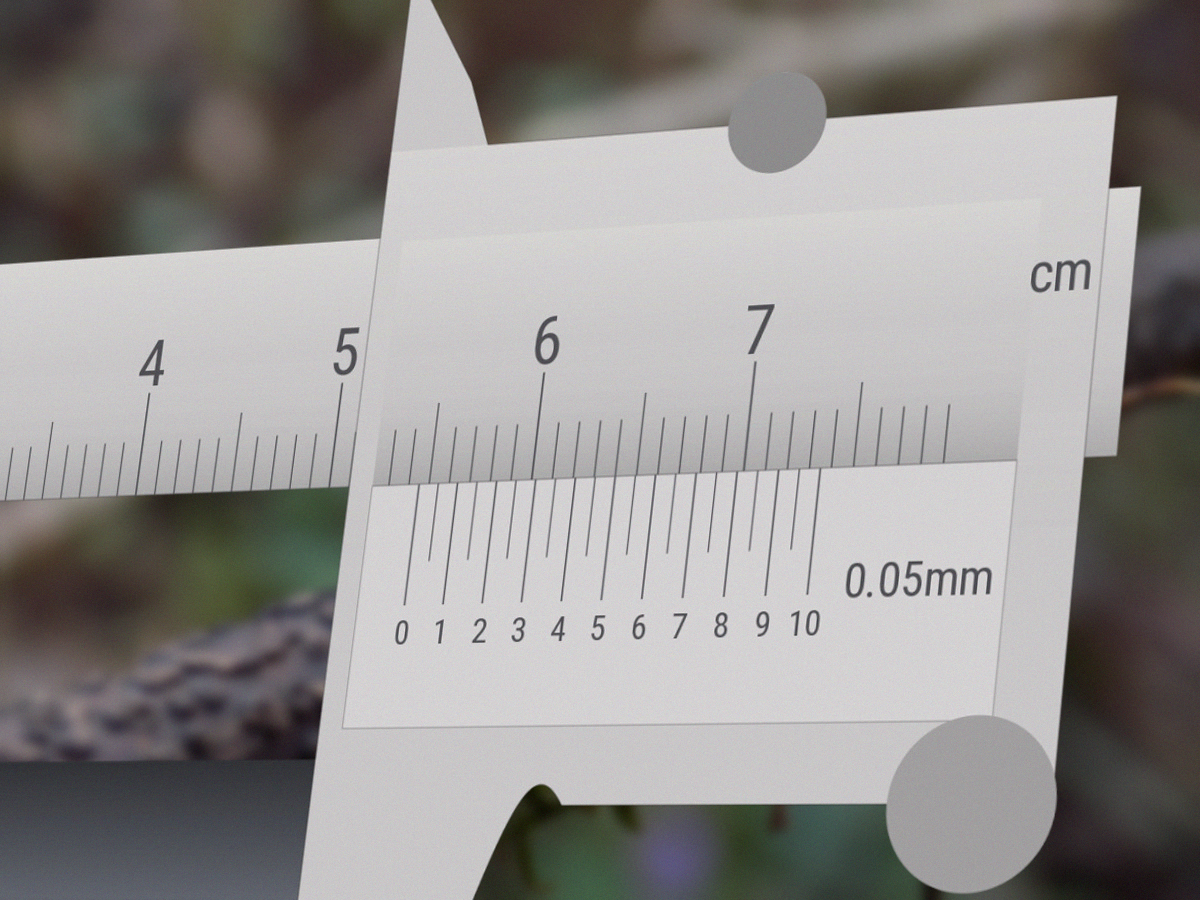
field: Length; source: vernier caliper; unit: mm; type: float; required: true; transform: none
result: 54.5 mm
